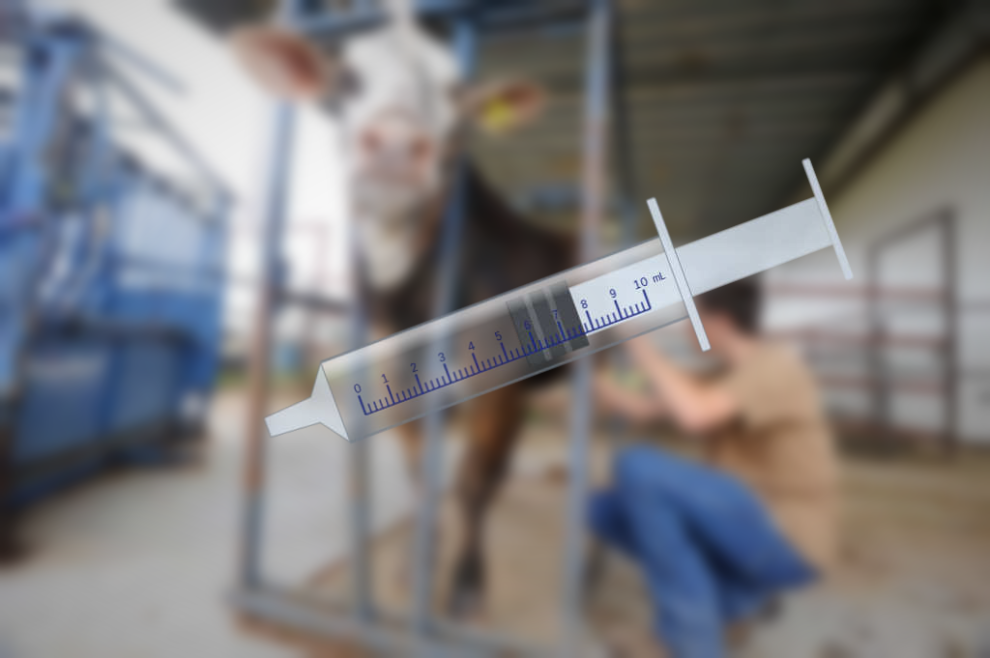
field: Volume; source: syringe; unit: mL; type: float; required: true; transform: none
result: 5.6 mL
